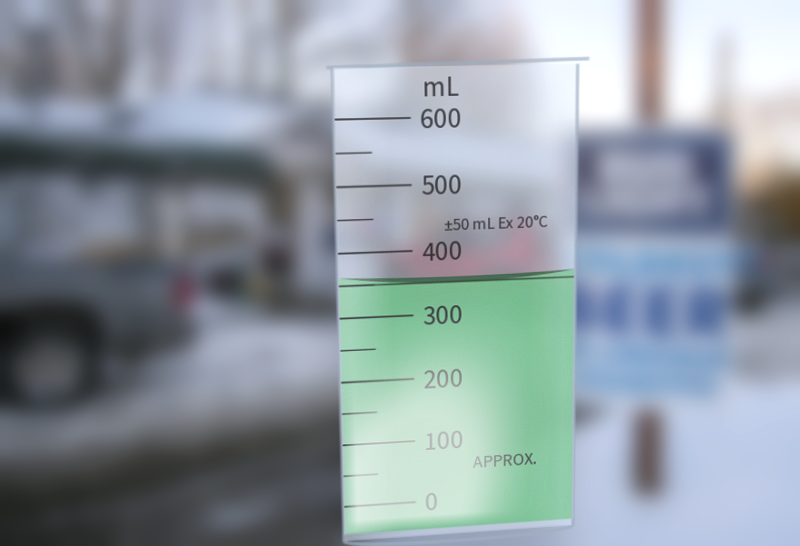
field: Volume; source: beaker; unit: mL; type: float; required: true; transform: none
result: 350 mL
